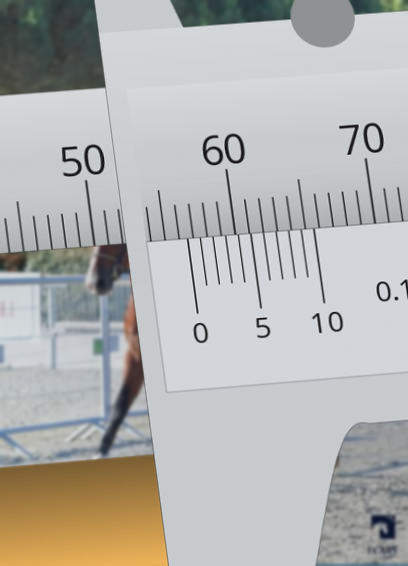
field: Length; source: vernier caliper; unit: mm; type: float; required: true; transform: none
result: 56.6 mm
